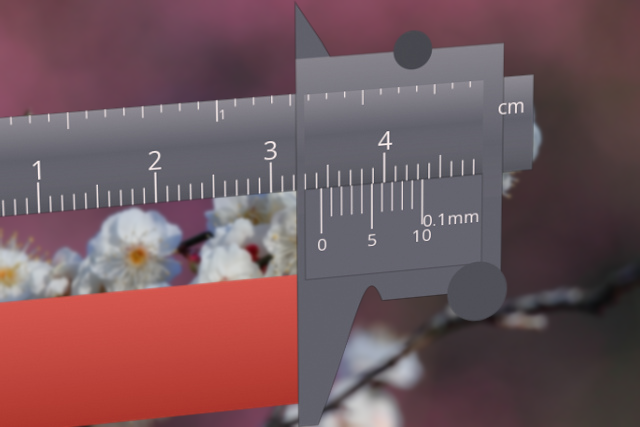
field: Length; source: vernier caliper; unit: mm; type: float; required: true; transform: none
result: 34.4 mm
